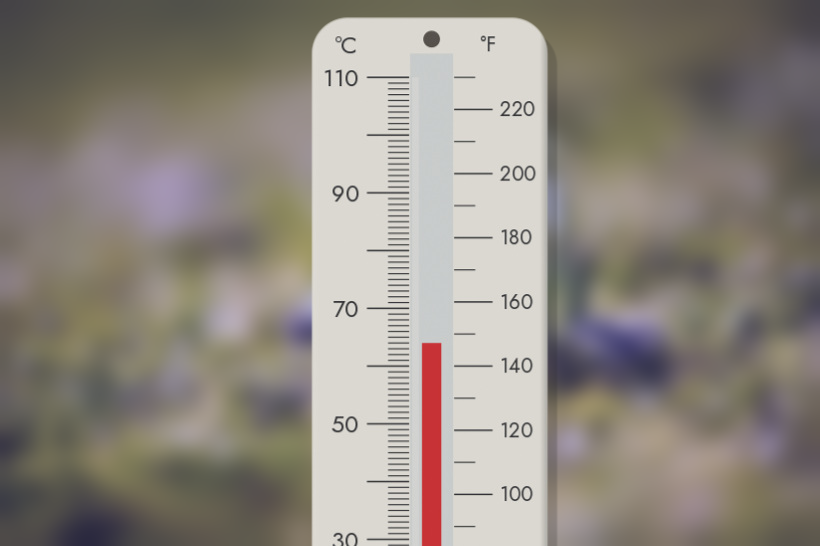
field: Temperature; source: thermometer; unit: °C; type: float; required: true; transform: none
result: 64 °C
